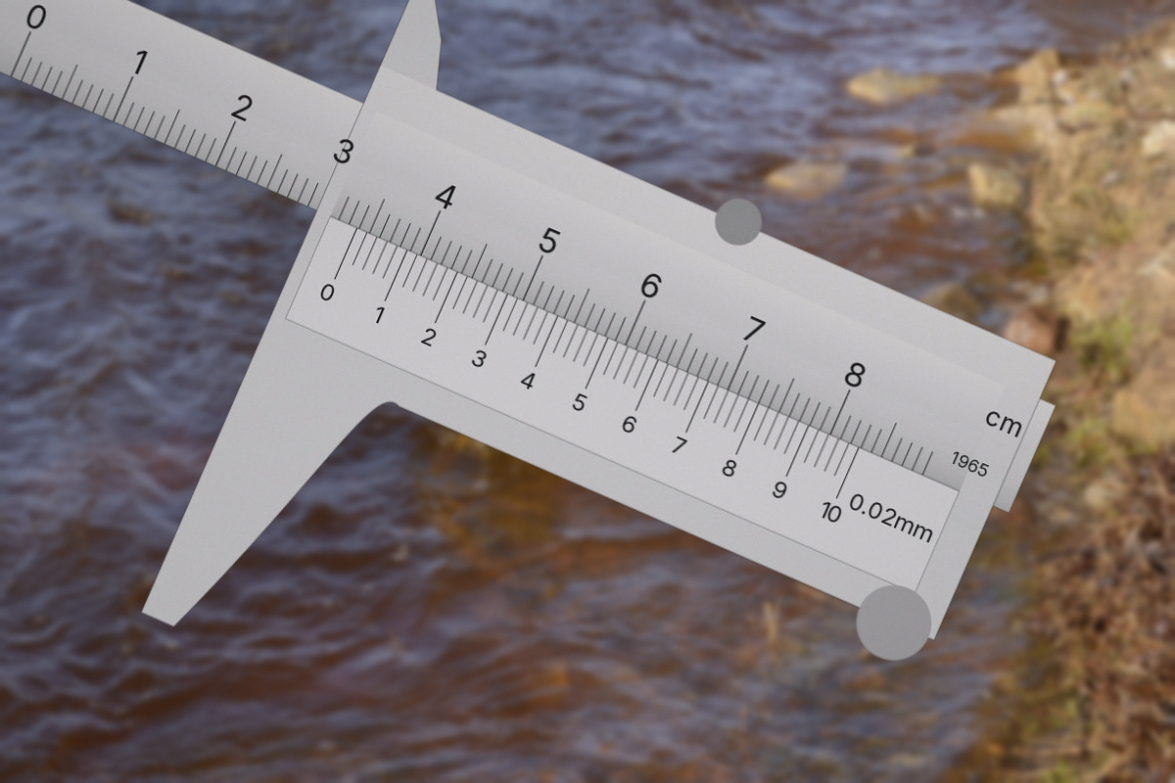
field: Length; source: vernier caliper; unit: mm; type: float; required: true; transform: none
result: 33.8 mm
